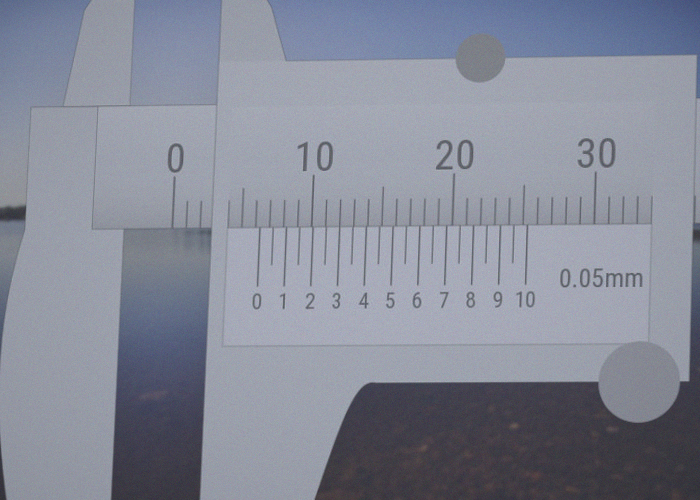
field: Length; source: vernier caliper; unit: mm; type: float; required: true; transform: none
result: 6.3 mm
